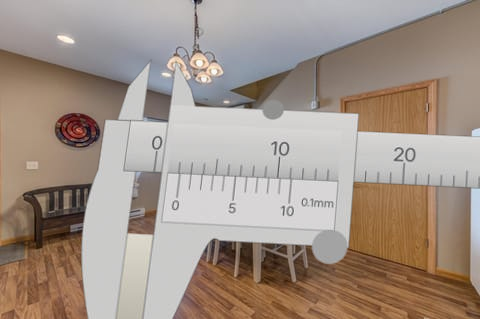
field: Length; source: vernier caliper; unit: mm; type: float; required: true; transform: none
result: 2.1 mm
